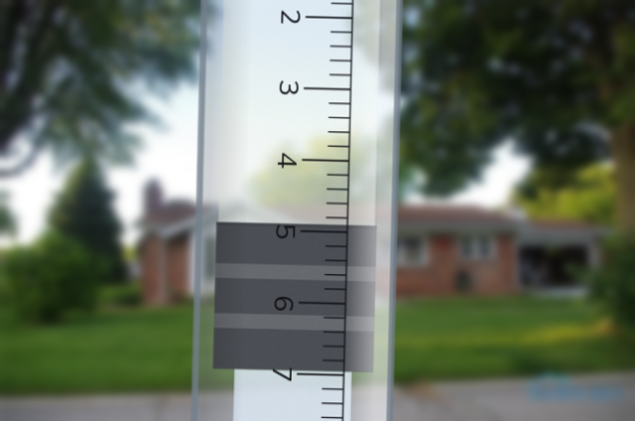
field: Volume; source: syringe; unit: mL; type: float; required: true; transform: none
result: 4.9 mL
